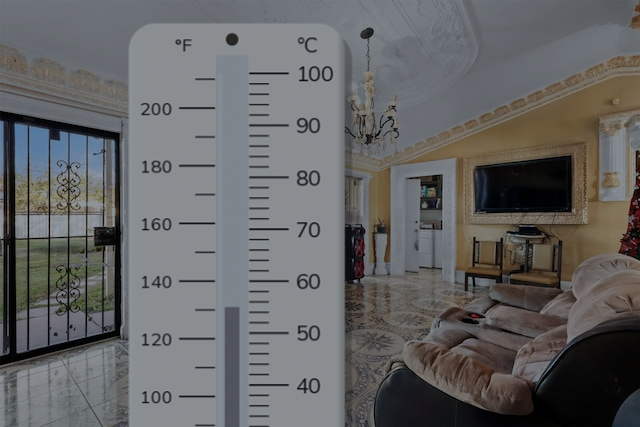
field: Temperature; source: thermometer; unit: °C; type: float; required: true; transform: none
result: 55 °C
